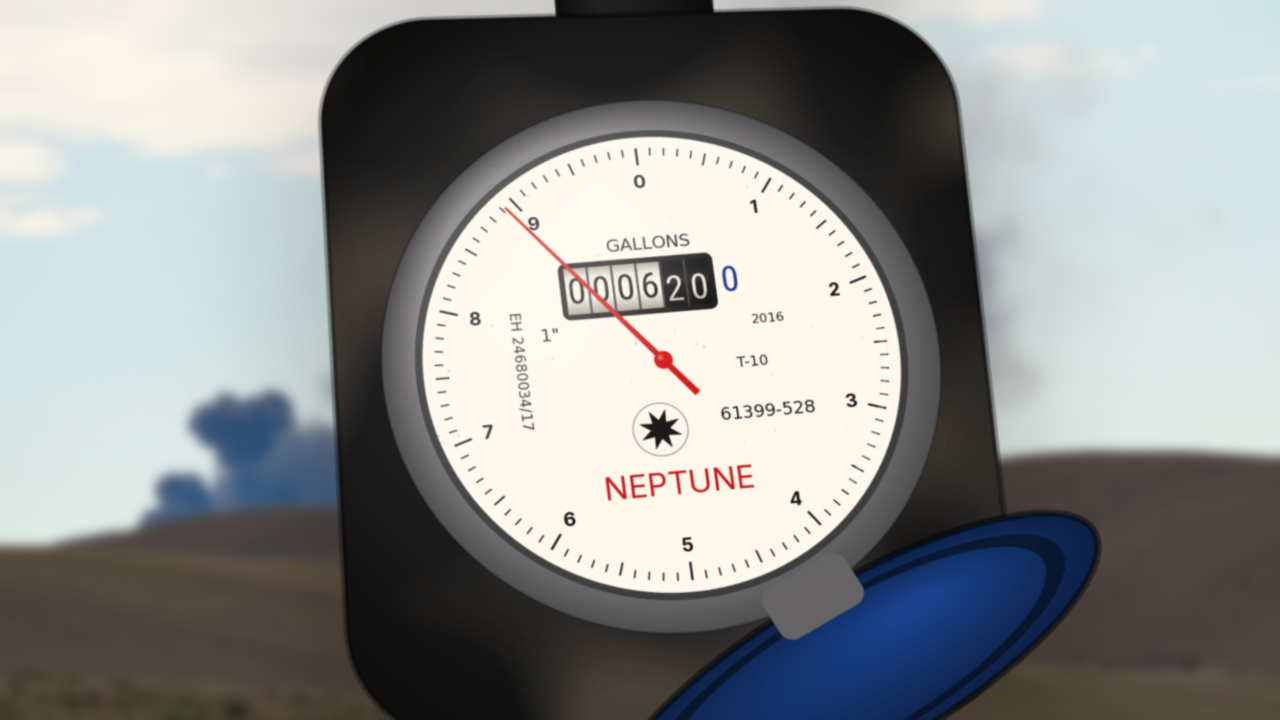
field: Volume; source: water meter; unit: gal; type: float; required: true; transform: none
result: 6198.9 gal
